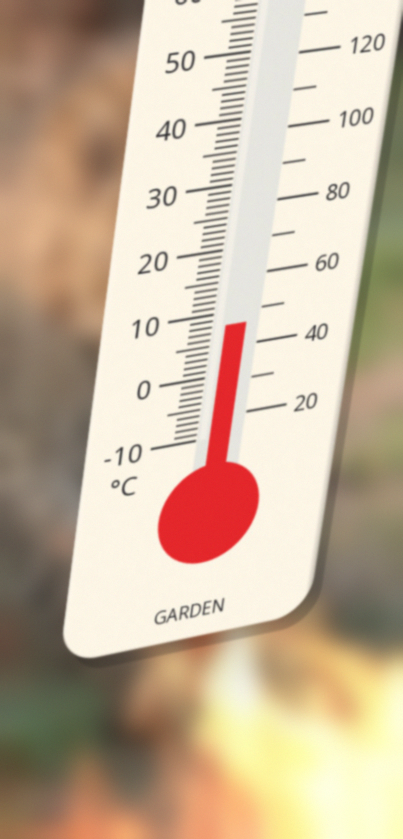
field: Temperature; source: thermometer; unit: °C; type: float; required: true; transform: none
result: 8 °C
